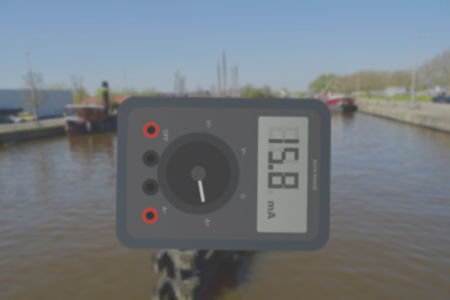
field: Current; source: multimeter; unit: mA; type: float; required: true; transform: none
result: 15.8 mA
